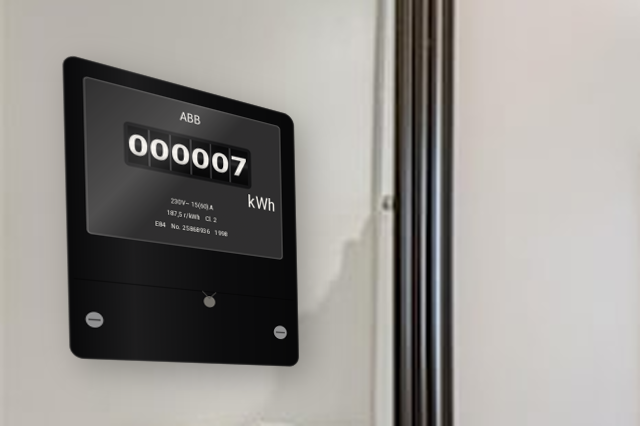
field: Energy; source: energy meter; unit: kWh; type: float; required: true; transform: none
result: 7 kWh
